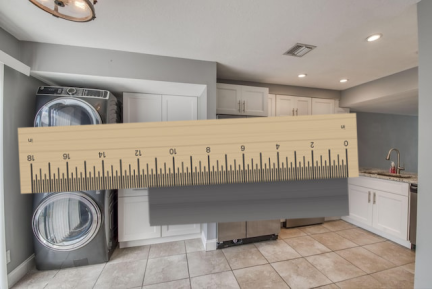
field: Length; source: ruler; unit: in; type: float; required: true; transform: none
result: 11.5 in
